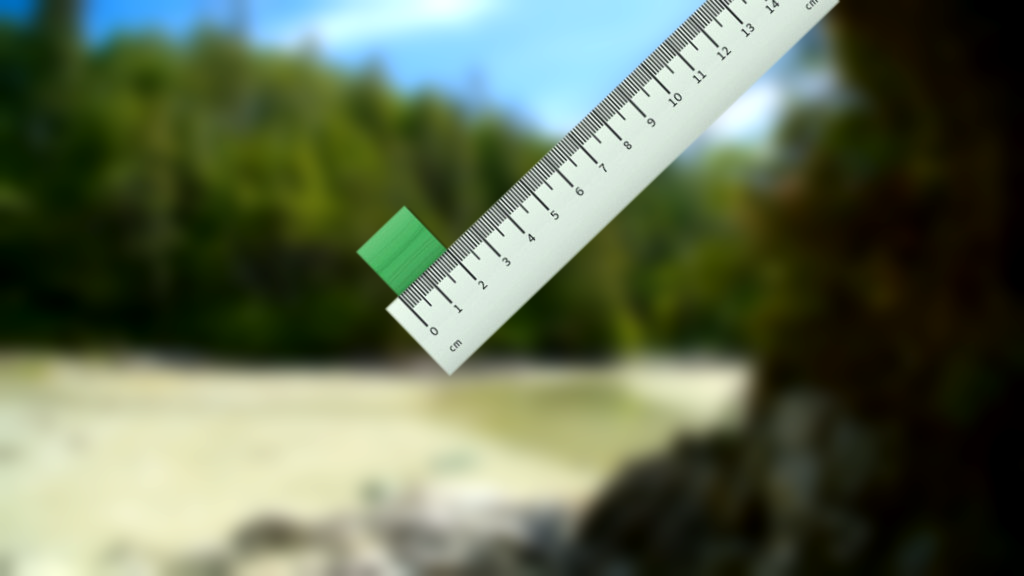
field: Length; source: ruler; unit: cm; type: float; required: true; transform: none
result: 2 cm
